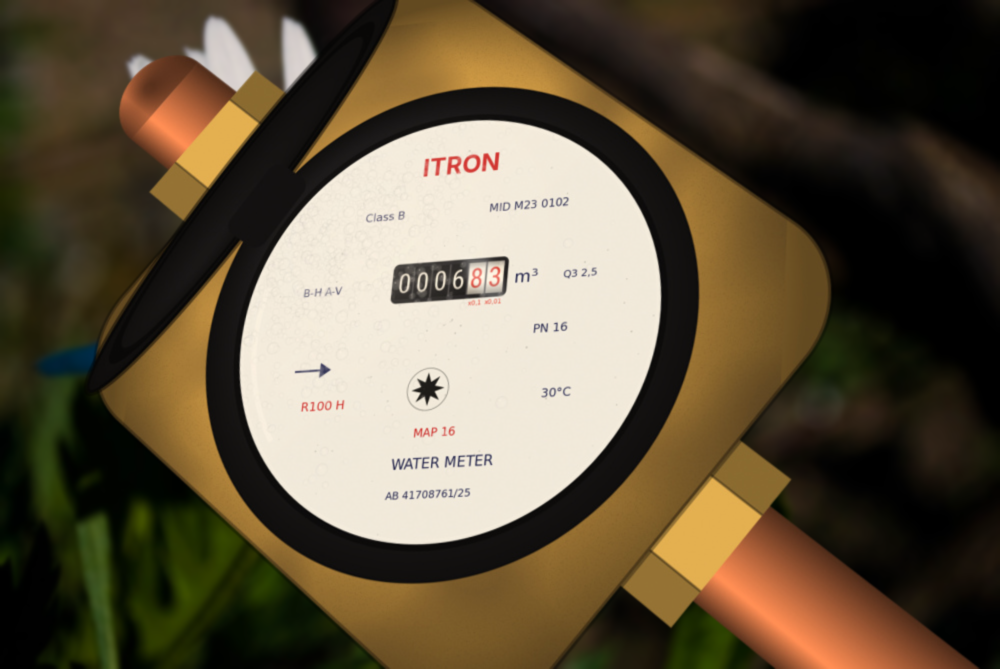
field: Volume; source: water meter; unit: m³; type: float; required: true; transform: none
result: 6.83 m³
